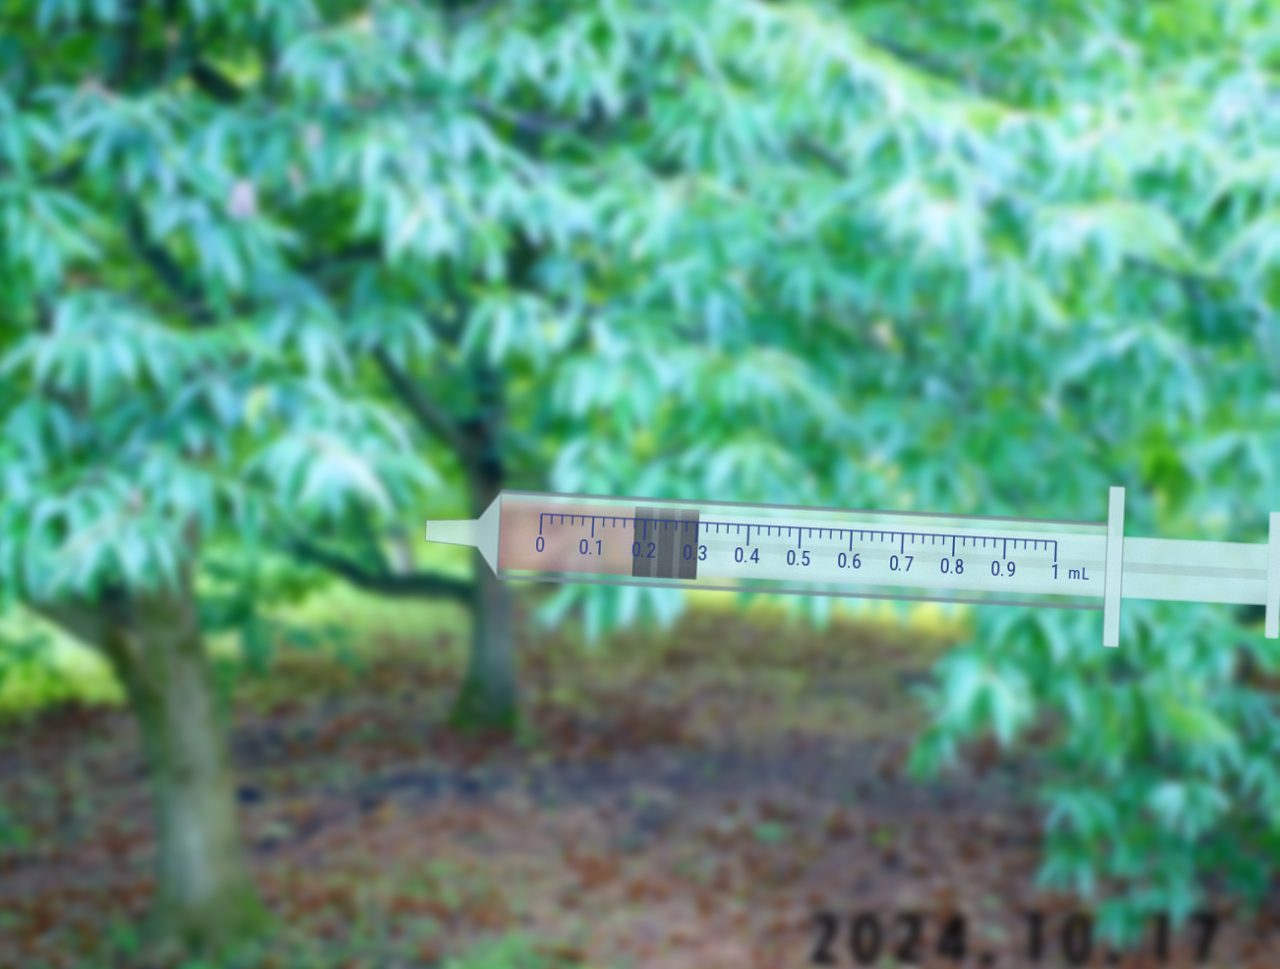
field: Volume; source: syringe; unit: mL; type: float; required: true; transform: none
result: 0.18 mL
